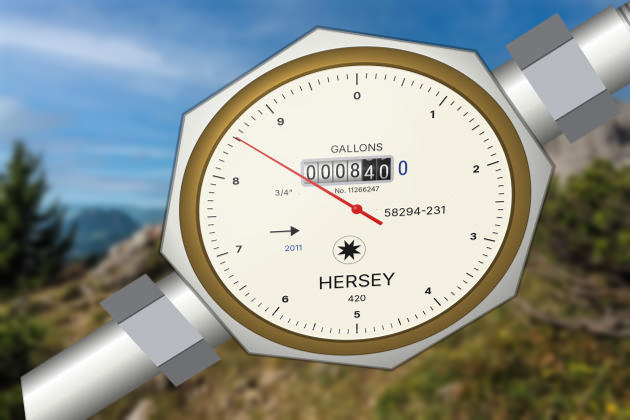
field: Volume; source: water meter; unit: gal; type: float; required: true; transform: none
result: 8398.5 gal
